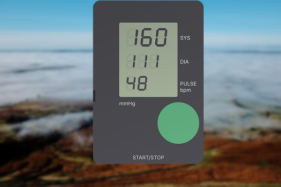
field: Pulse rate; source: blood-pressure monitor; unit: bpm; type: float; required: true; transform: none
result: 48 bpm
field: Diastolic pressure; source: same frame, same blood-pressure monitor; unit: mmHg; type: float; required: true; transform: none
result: 111 mmHg
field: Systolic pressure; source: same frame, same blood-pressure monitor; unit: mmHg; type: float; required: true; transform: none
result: 160 mmHg
